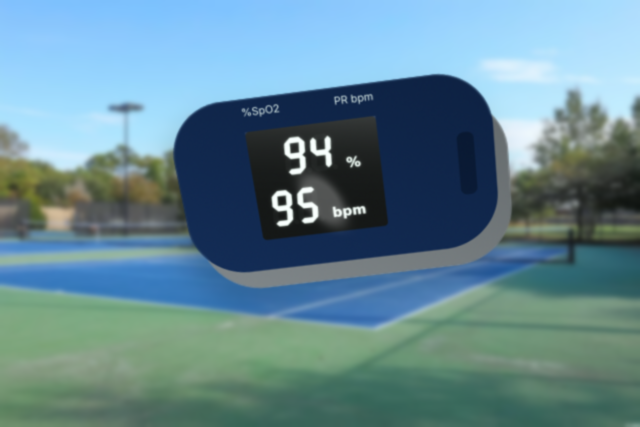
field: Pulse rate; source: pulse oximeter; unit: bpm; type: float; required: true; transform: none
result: 95 bpm
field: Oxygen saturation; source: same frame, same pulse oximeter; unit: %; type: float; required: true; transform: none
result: 94 %
